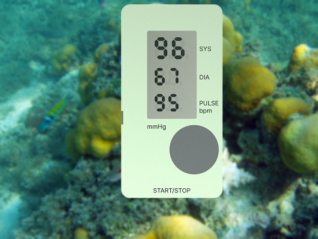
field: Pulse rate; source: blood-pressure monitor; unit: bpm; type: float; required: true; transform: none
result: 95 bpm
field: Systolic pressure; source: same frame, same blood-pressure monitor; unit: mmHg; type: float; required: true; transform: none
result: 96 mmHg
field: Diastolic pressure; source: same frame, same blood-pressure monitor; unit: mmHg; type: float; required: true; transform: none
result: 67 mmHg
